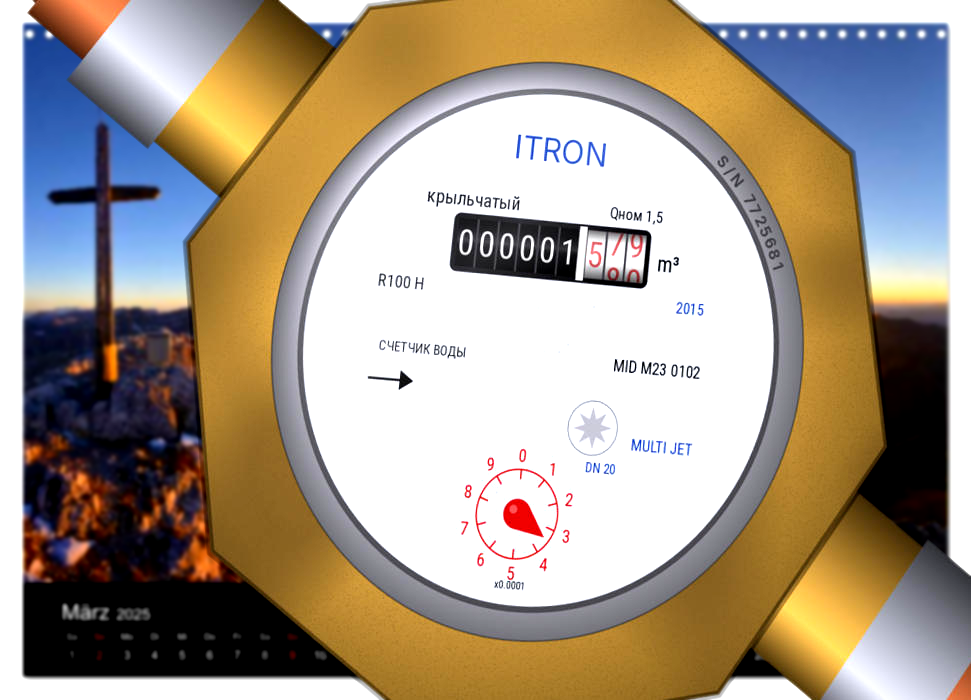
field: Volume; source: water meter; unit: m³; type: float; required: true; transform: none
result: 1.5793 m³
